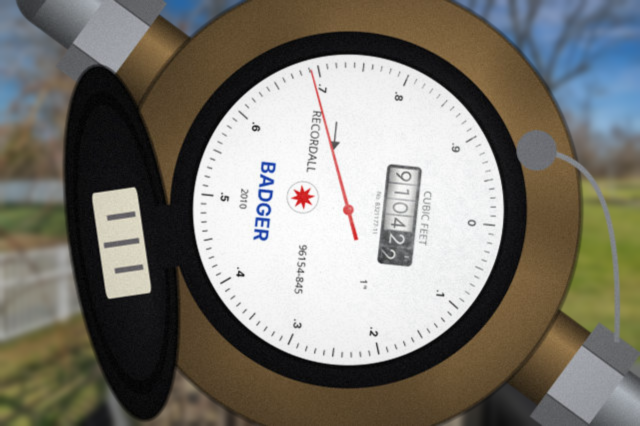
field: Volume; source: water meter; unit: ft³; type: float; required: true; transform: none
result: 910421.69 ft³
